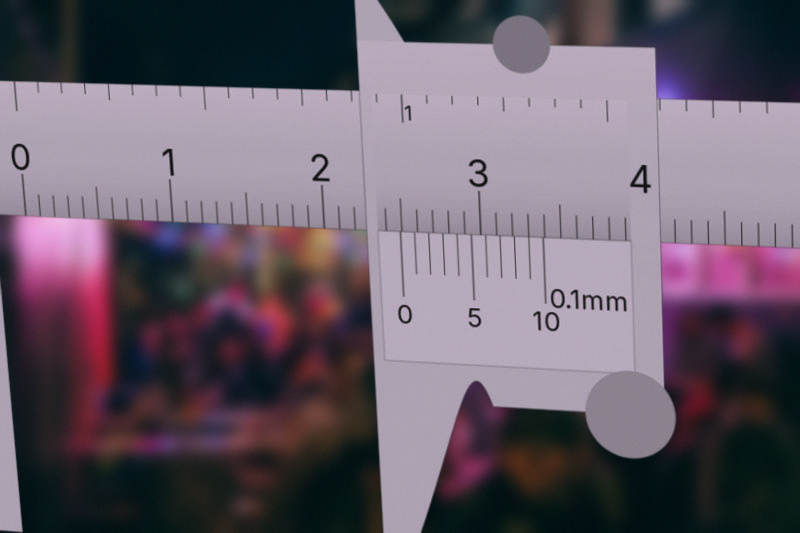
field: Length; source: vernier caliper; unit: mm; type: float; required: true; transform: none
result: 24.9 mm
